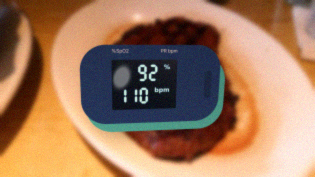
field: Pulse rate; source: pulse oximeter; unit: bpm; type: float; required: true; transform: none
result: 110 bpm
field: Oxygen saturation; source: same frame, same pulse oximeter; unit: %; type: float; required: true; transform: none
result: 92 %
